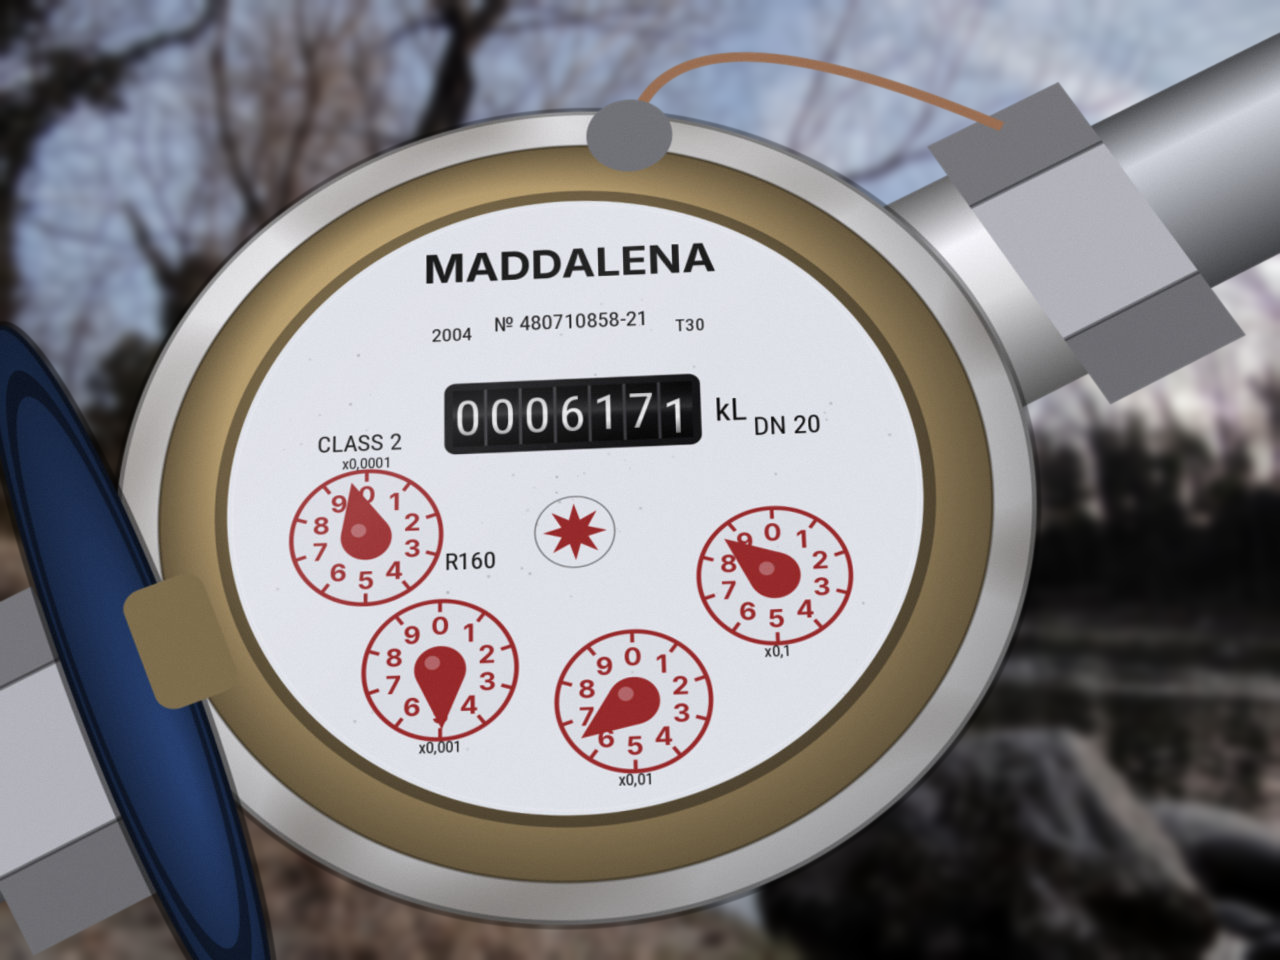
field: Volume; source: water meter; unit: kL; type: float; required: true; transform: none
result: 6170.8649 kL
